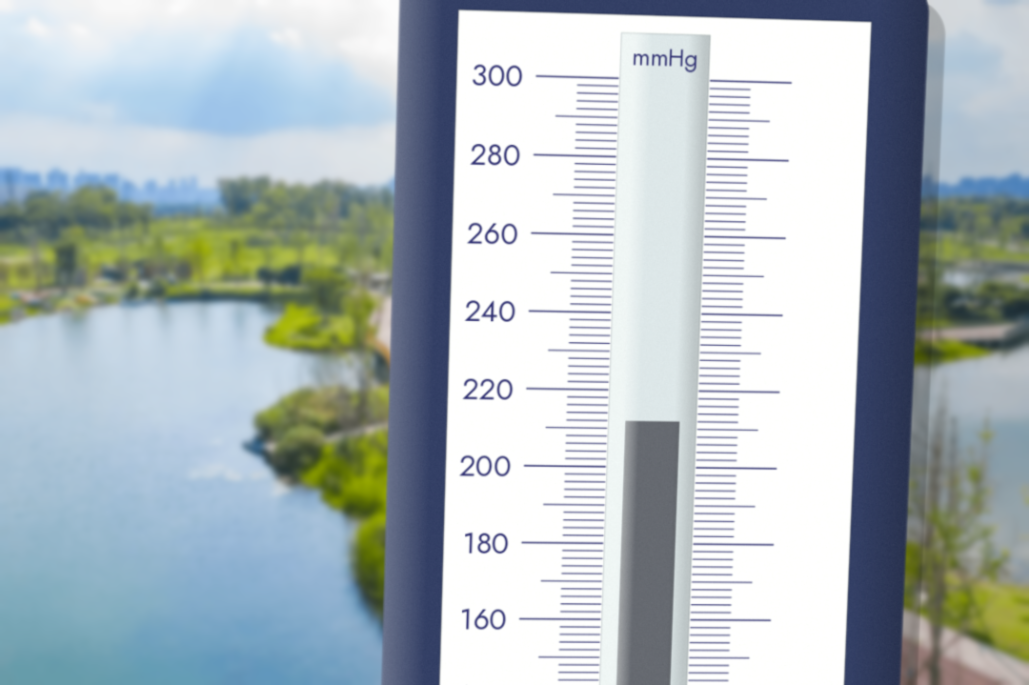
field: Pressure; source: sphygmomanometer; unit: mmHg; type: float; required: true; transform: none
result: 212 mmHg
